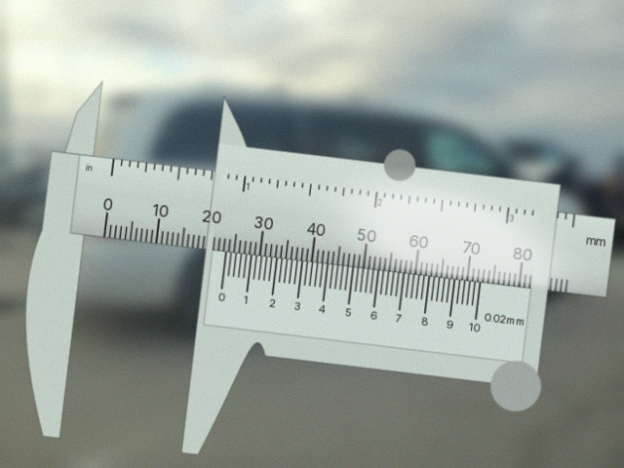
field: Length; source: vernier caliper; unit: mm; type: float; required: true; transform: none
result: 23.5 mm
